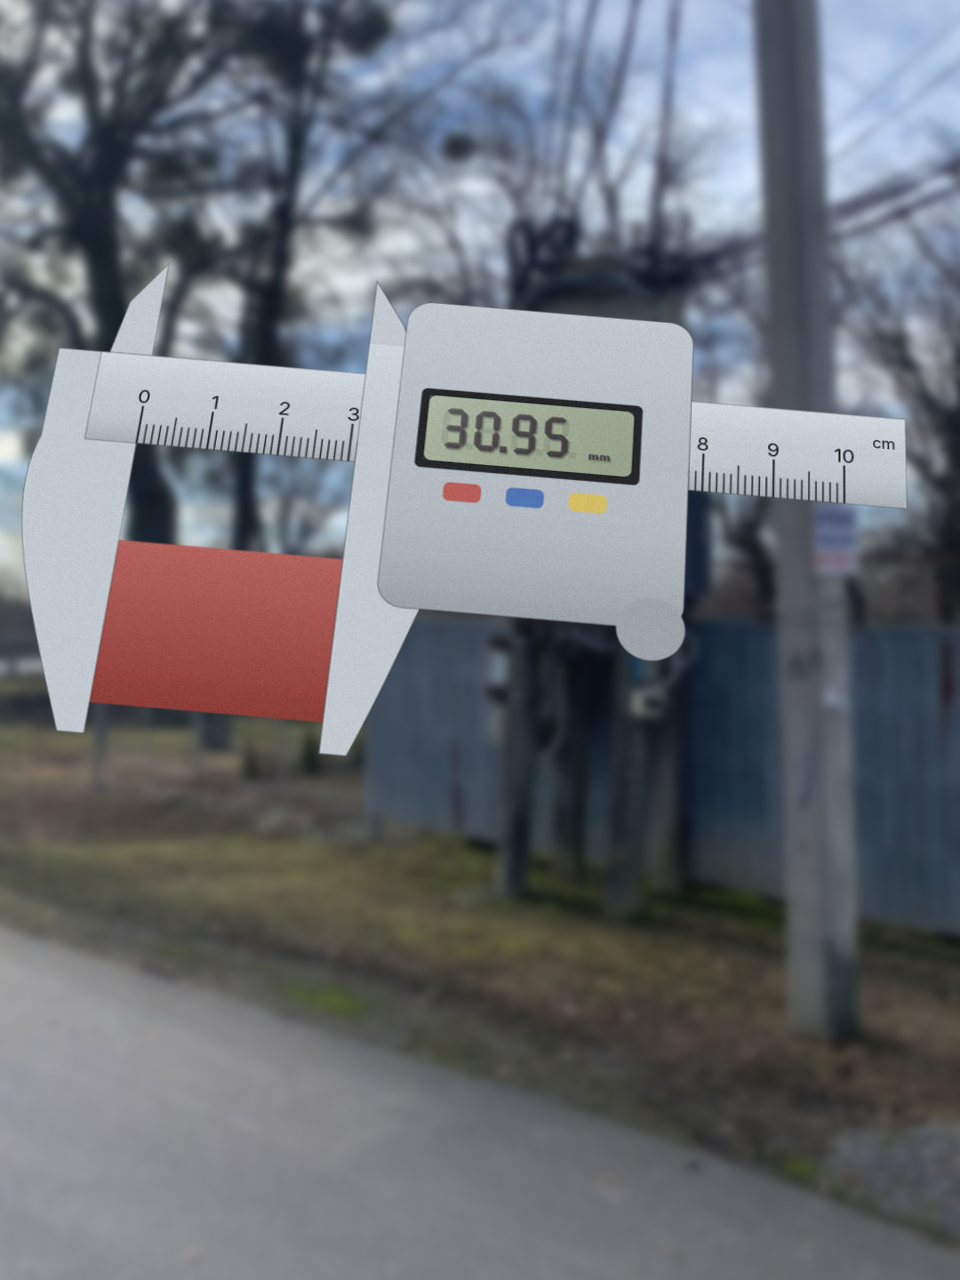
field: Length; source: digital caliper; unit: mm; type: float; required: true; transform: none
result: 30.95 mm
